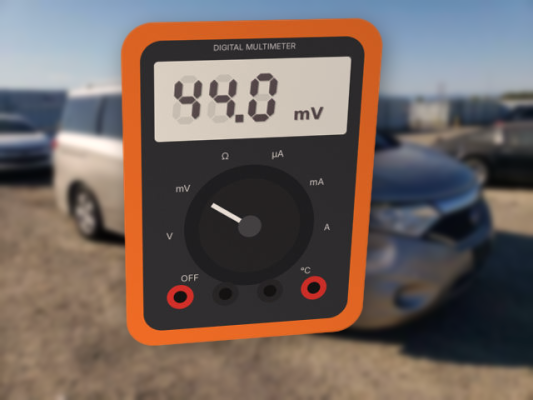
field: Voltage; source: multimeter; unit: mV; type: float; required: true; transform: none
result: 44.0 mV
